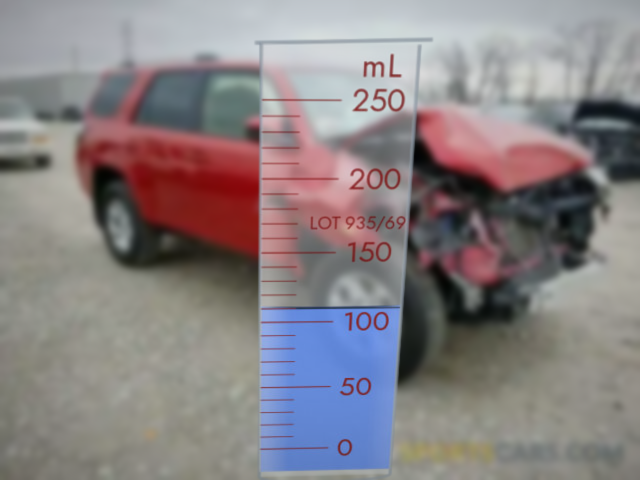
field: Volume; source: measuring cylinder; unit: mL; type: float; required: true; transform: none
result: 110 mL
